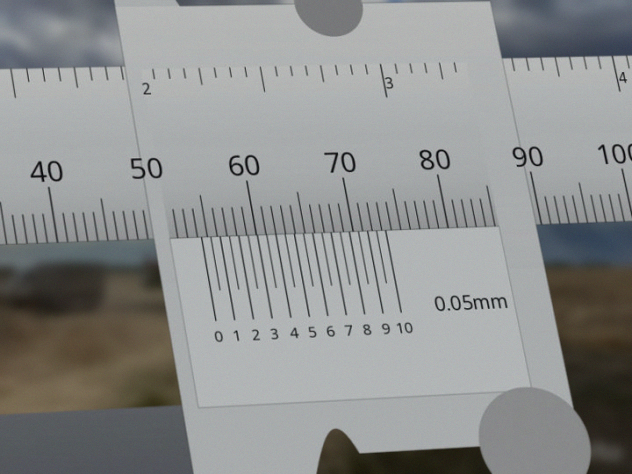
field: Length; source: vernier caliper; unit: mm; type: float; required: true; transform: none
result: 54.4 mm
